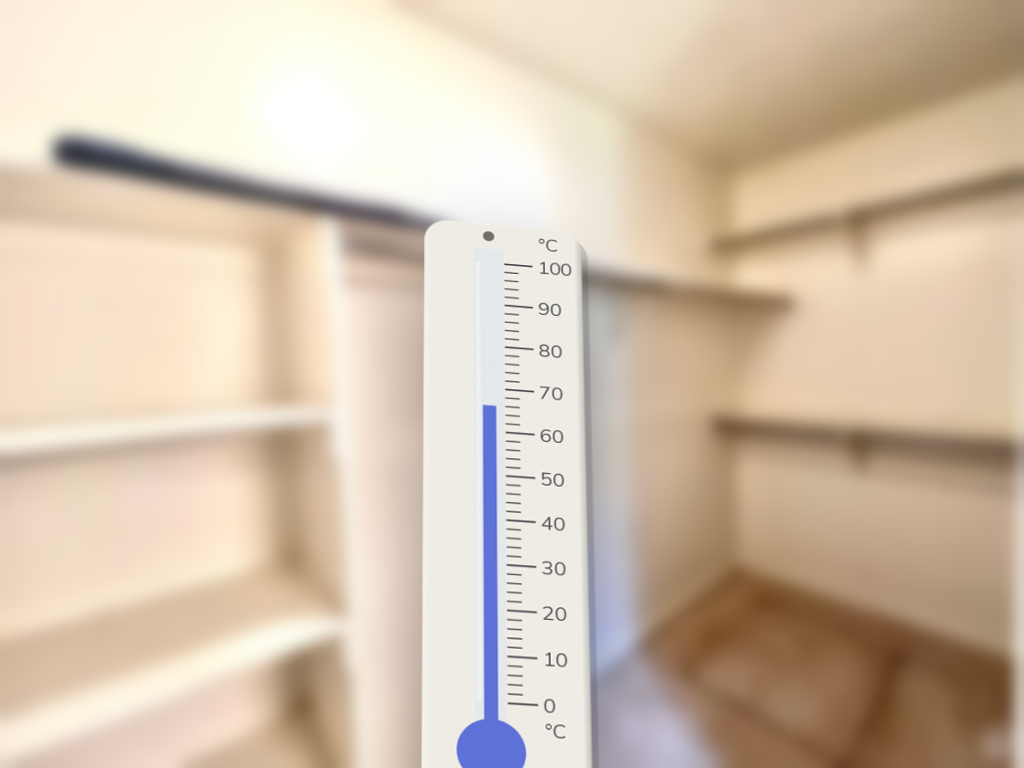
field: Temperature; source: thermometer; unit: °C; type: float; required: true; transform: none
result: 66 °C
